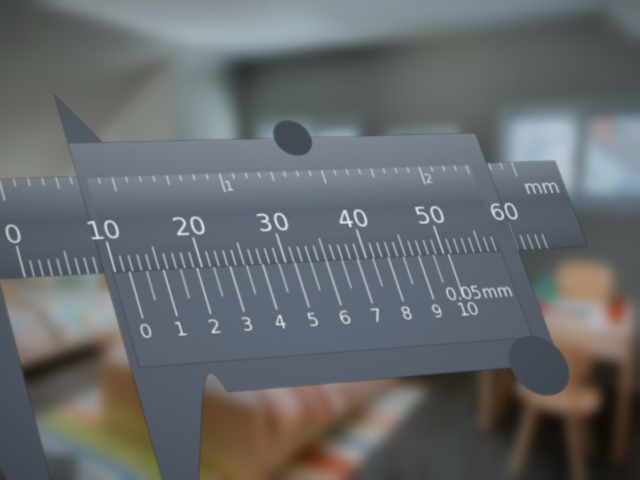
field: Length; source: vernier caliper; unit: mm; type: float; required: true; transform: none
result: 11.6 mm
